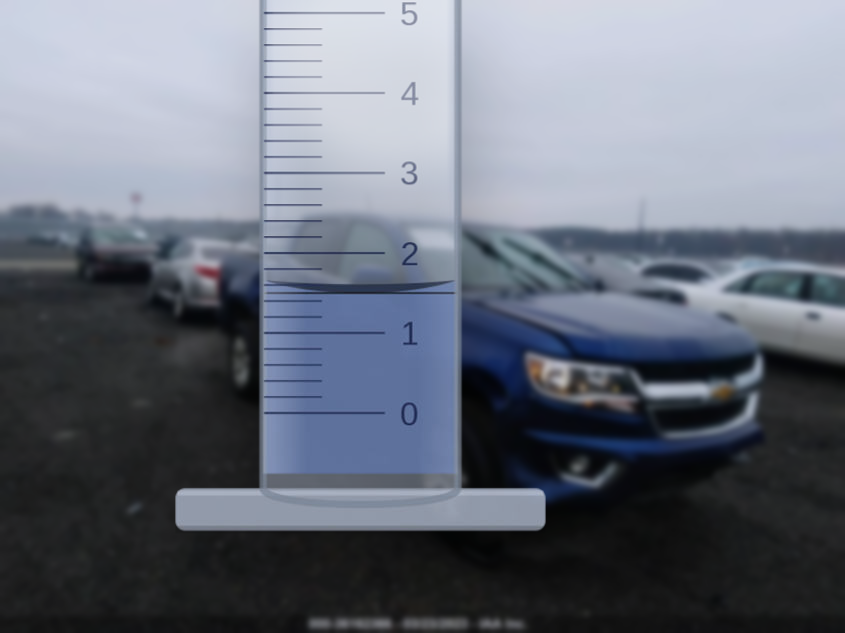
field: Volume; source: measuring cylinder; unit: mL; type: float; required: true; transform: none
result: 1.5 mL
